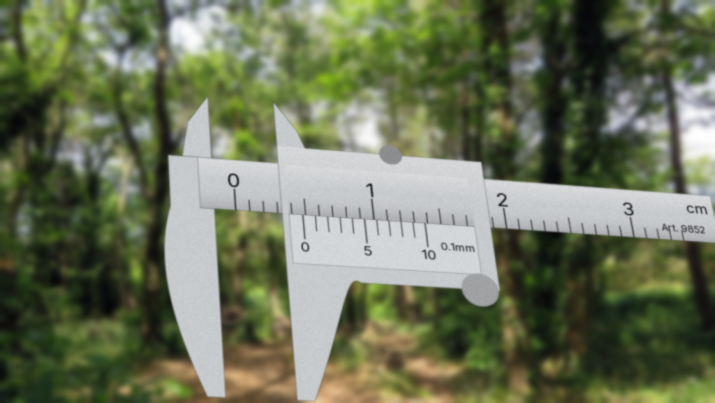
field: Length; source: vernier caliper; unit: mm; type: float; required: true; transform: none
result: 4.8 mm
